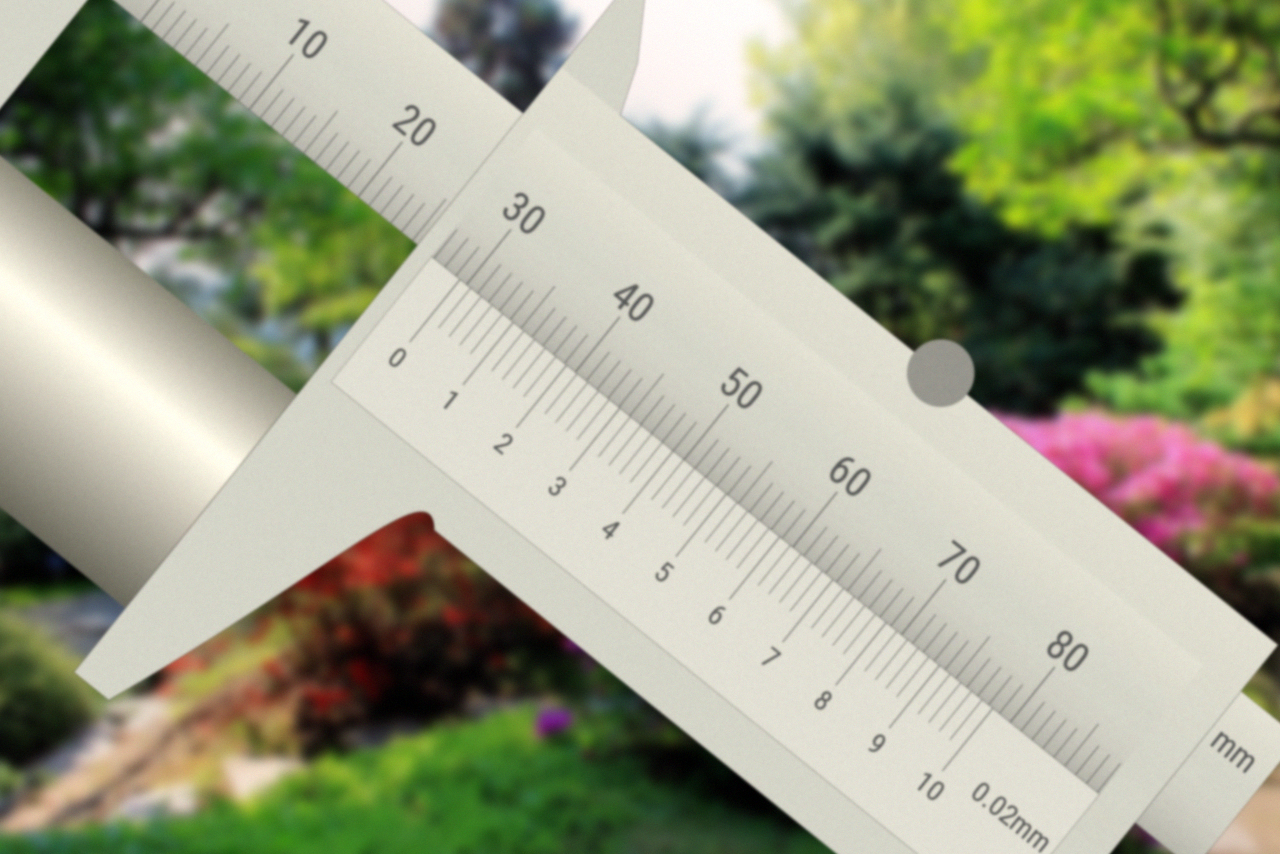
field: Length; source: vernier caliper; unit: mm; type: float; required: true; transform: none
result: 29.4 mm
